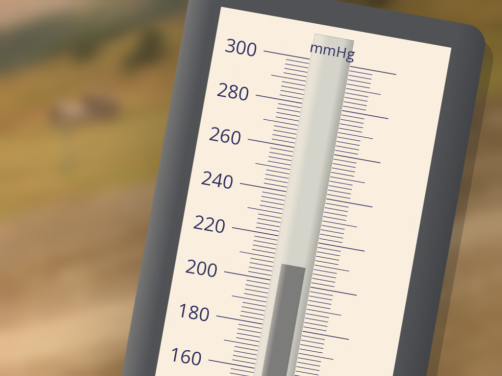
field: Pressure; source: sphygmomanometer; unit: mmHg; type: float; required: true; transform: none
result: 208 mmHg
